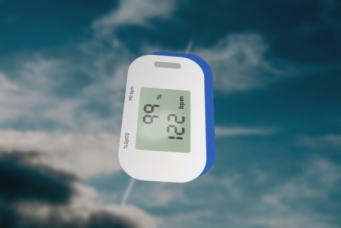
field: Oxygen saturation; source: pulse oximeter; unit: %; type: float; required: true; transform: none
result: 99 %
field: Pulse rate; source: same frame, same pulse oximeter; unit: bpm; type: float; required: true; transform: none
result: 122 bpm
